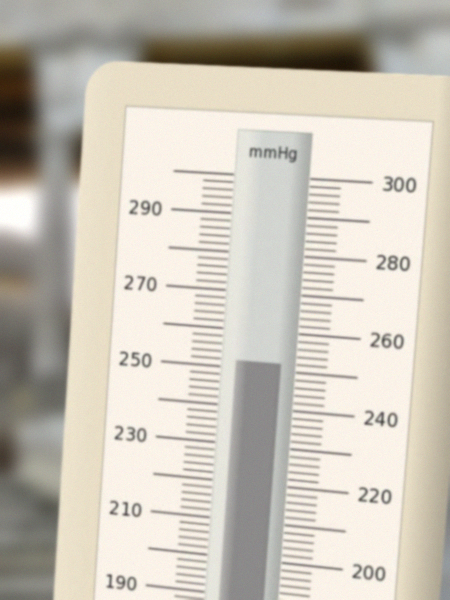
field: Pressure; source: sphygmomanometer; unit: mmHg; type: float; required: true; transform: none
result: 252 mmHg
